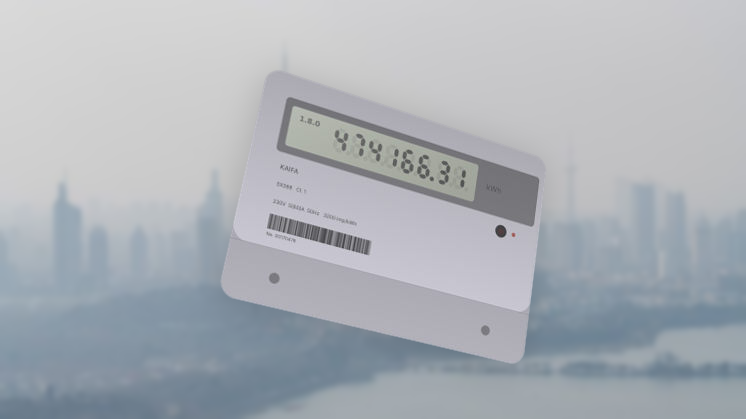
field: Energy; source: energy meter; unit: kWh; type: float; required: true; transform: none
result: 474166.31 kWh
